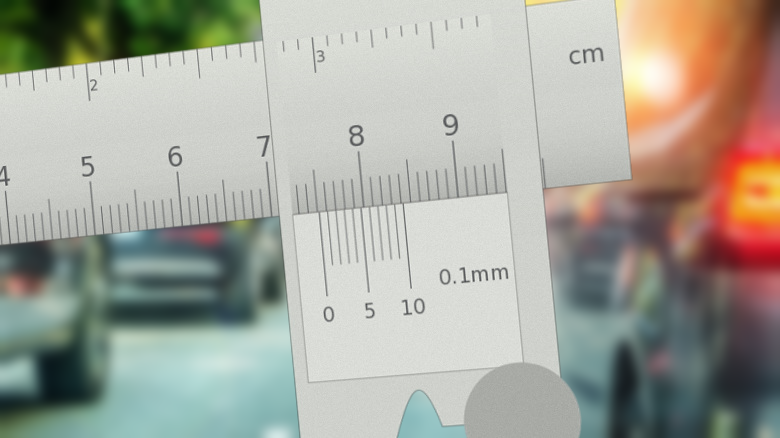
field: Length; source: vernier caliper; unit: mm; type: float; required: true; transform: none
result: 75.2 mm
